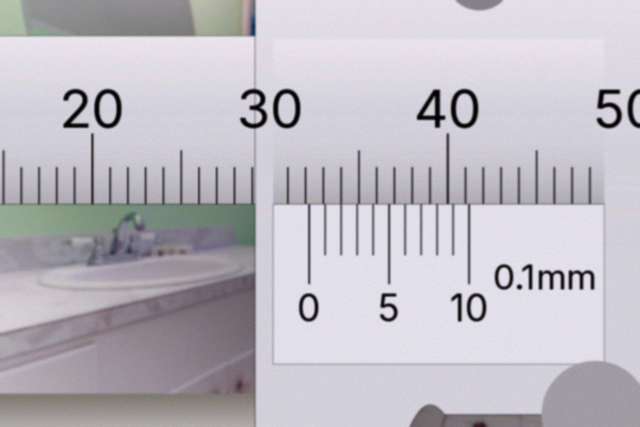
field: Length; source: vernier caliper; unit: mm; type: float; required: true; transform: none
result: 32.2 mm
